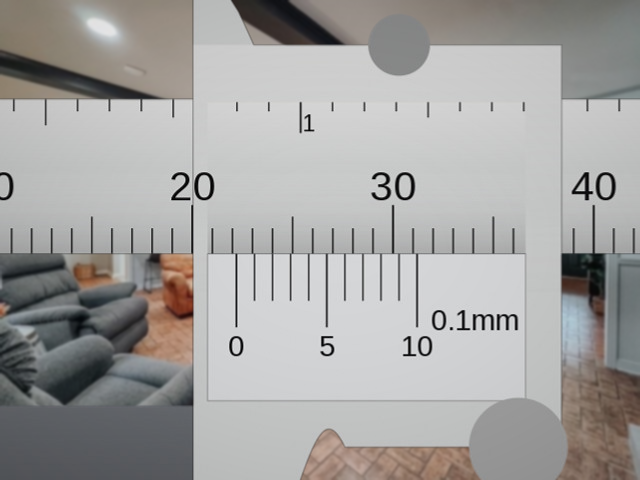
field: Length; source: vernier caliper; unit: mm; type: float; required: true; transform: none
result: 22.2 mm
